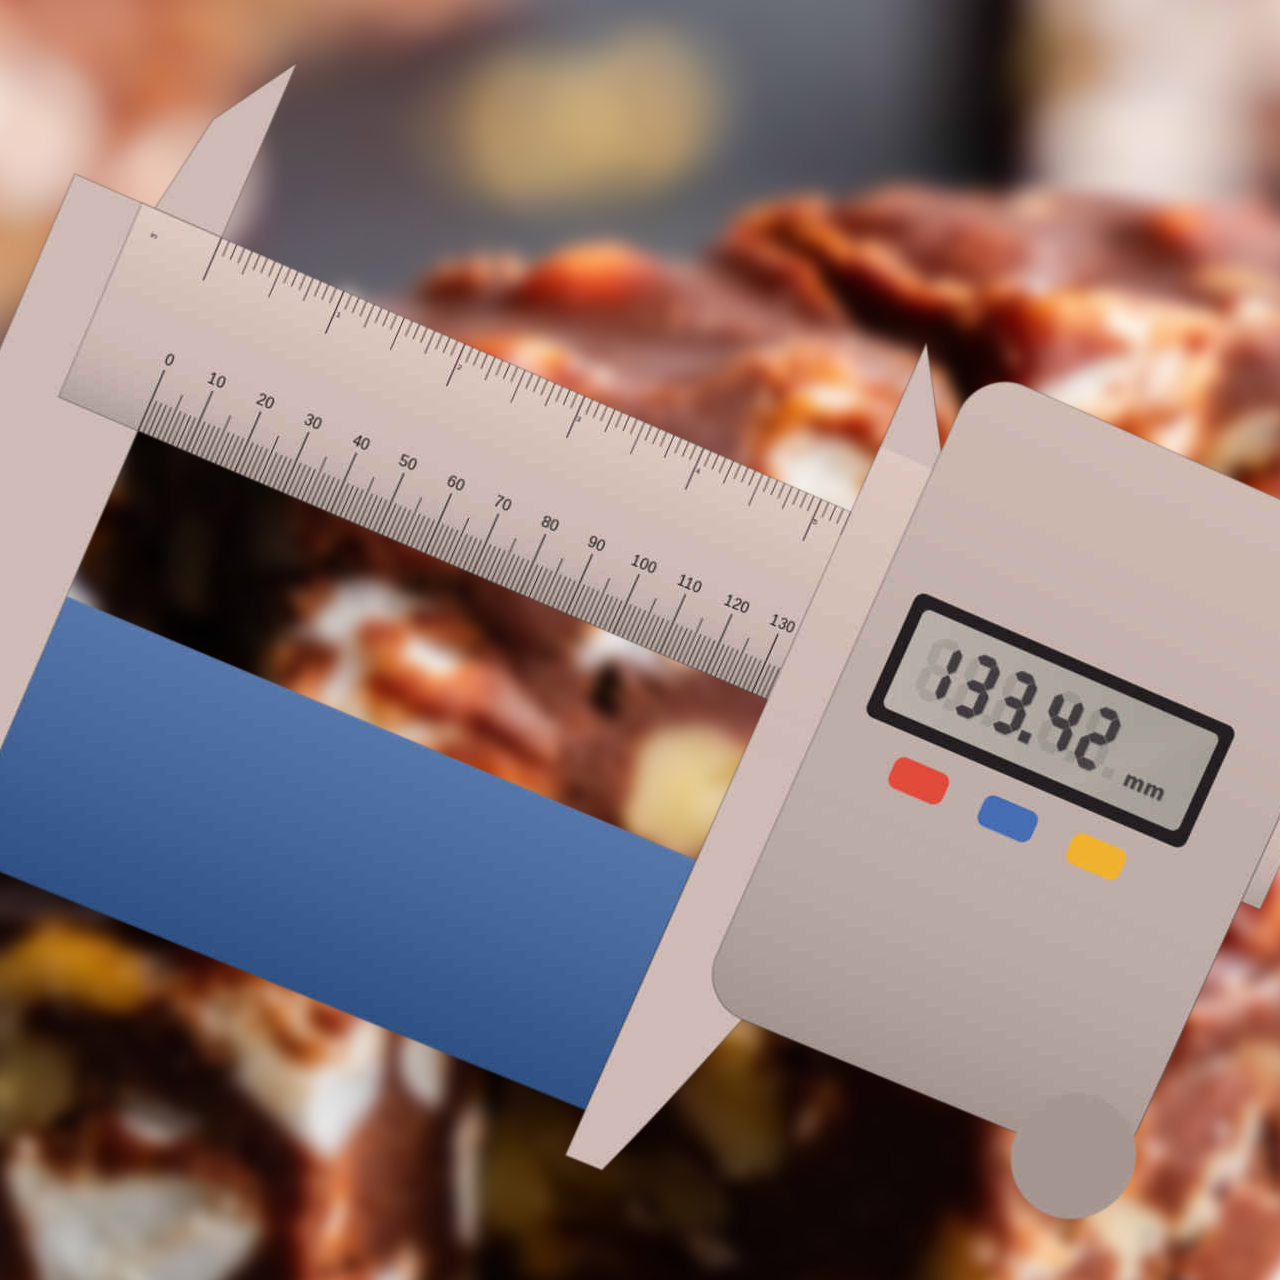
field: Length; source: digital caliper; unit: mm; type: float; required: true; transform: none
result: 133.42 mm
